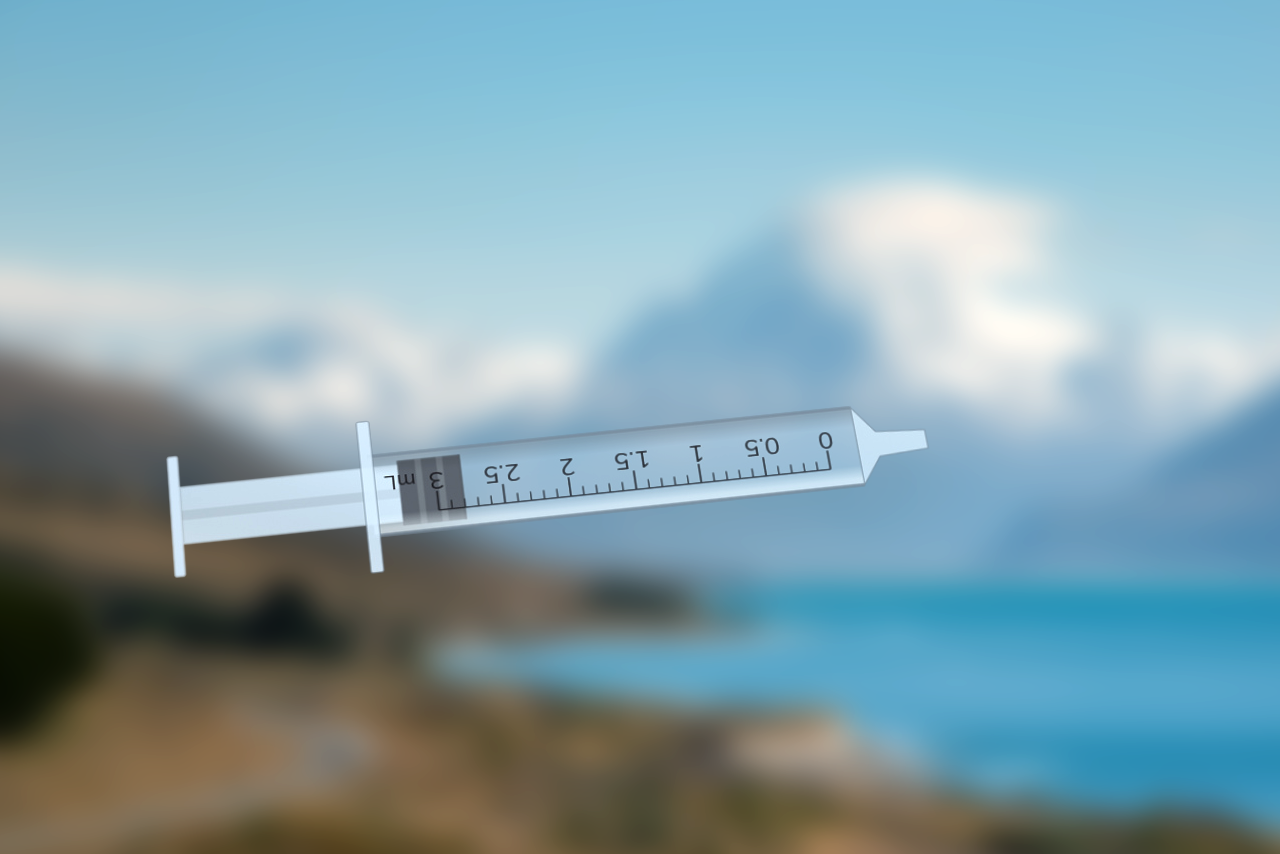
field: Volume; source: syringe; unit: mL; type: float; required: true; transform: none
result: 2.8 mL
